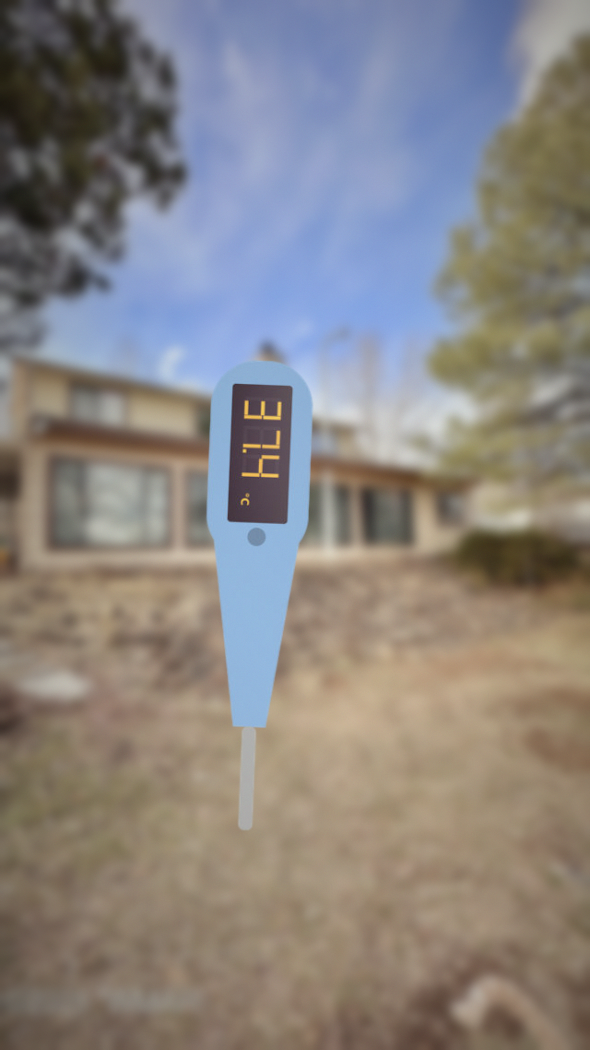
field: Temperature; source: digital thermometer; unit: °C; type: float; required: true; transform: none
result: 37.4 °C
